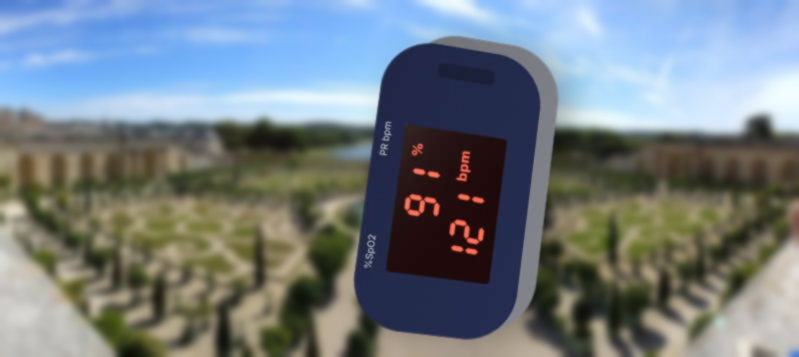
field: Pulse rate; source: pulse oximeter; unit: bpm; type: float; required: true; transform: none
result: 121 bpm
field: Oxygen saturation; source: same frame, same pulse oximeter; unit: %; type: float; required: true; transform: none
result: 91 %
